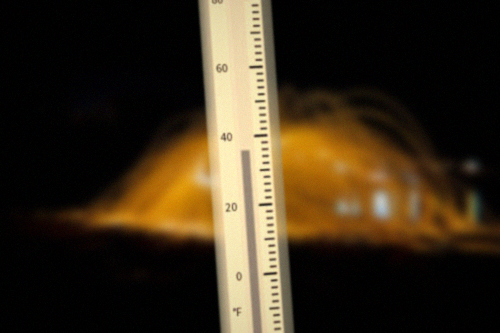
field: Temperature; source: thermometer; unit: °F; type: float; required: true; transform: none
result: 36 °F
